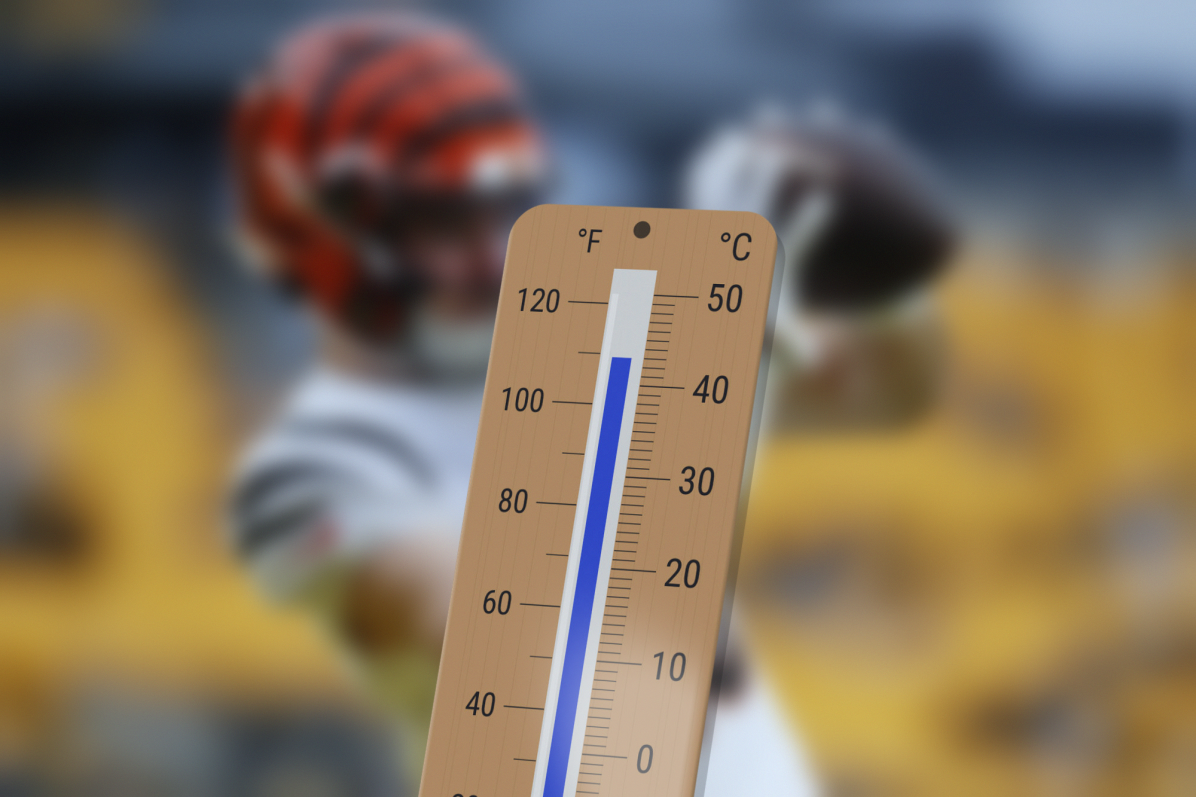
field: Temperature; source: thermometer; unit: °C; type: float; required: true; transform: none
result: 43 °C
